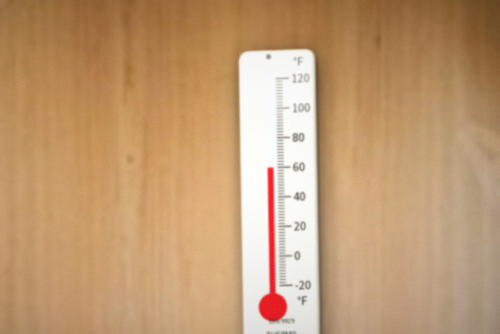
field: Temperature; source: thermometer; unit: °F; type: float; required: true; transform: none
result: 60 °F
